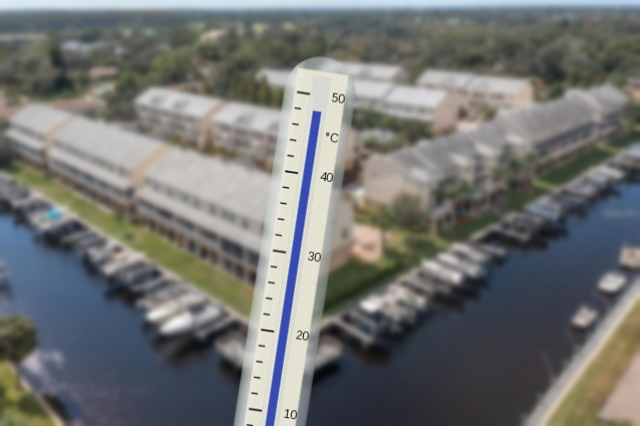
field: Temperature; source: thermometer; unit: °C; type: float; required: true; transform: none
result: 48 °C
